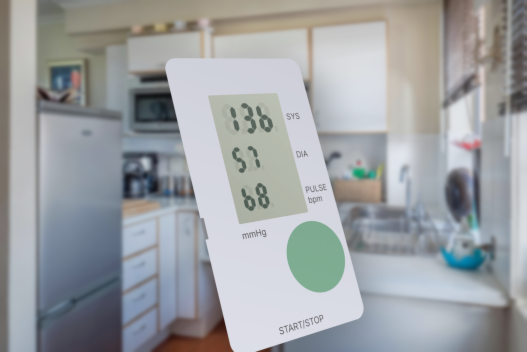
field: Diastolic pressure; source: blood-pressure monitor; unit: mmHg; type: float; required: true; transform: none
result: 57 mmHg
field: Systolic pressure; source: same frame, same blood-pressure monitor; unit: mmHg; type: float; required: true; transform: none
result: 136 mmHg
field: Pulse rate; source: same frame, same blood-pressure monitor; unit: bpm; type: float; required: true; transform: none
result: 68 bpm
